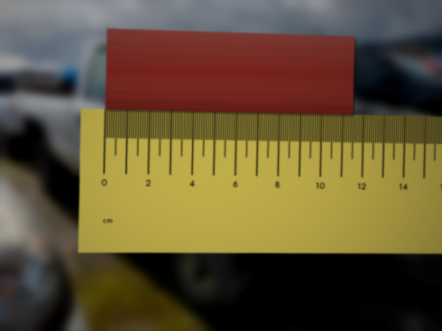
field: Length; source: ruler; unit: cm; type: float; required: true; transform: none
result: 11.5 cm
